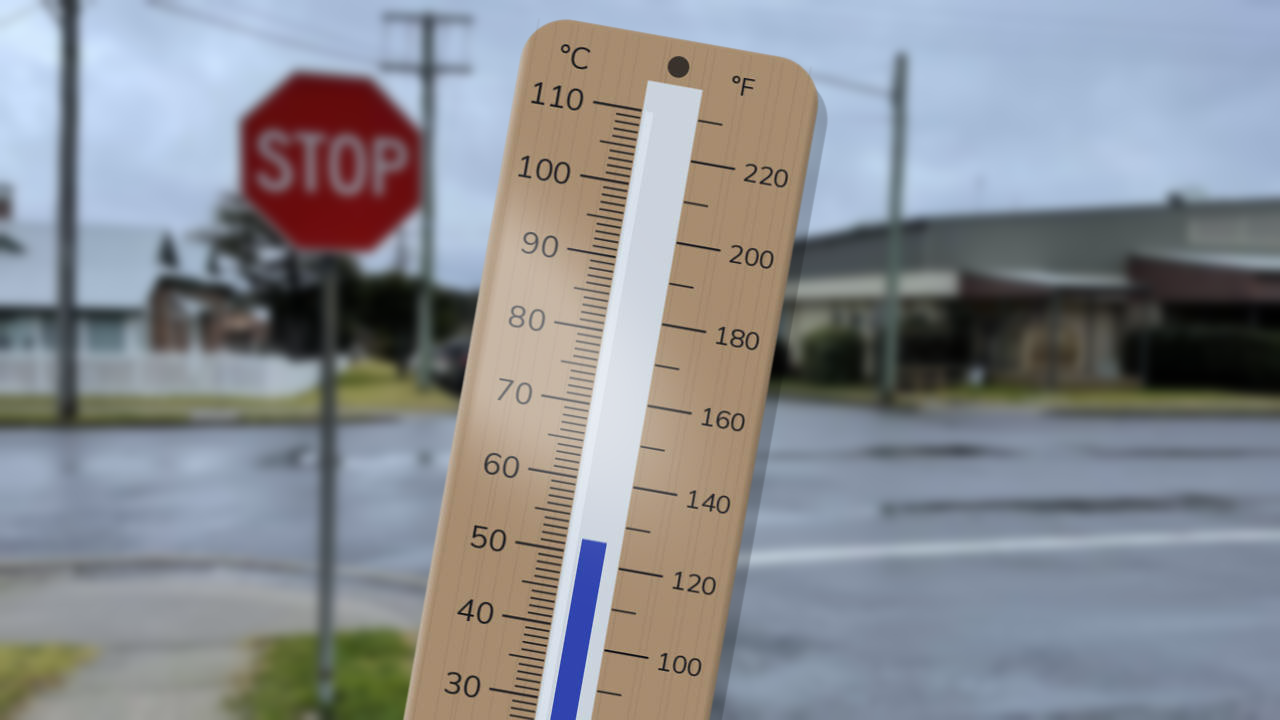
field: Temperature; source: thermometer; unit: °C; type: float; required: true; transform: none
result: 52 °C
